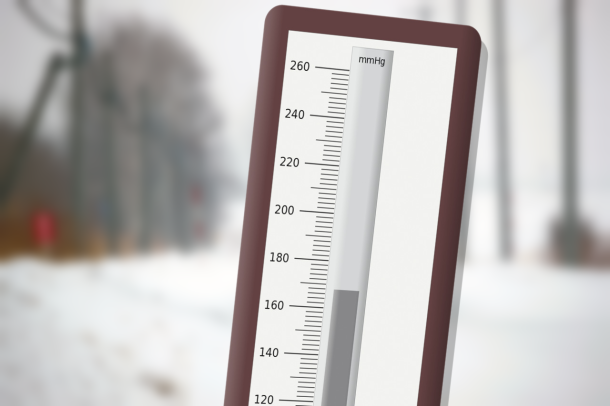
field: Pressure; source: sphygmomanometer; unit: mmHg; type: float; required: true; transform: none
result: 168 mmHg
